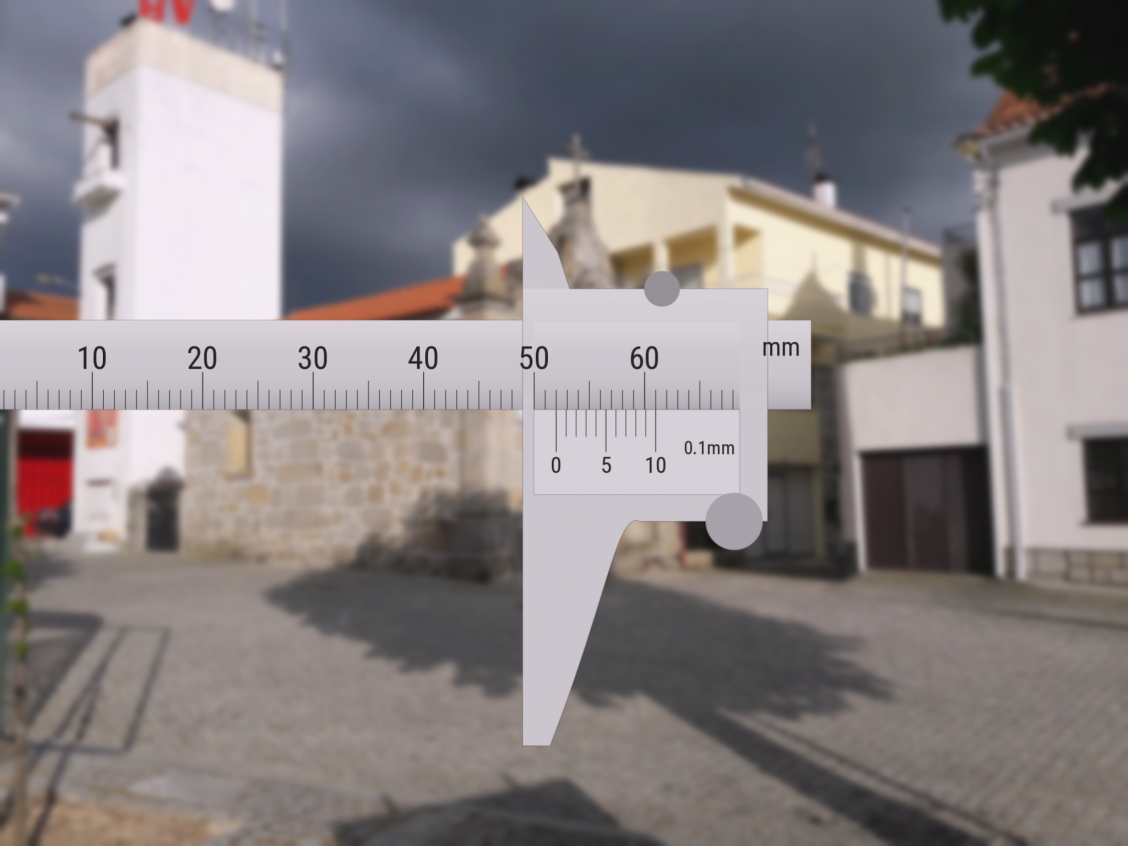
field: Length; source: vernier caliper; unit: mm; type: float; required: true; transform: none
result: 52.0 mm
